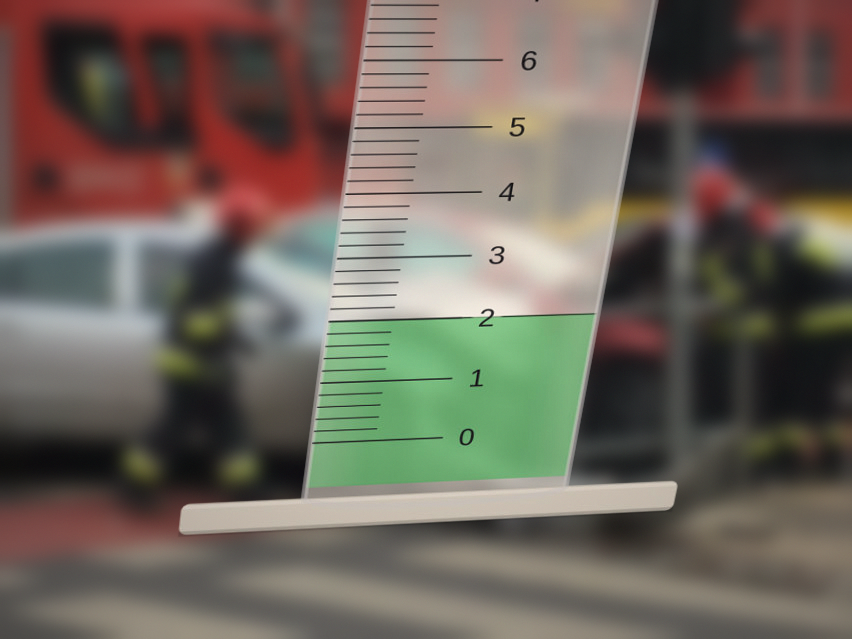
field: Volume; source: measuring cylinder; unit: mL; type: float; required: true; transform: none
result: 2 mL
